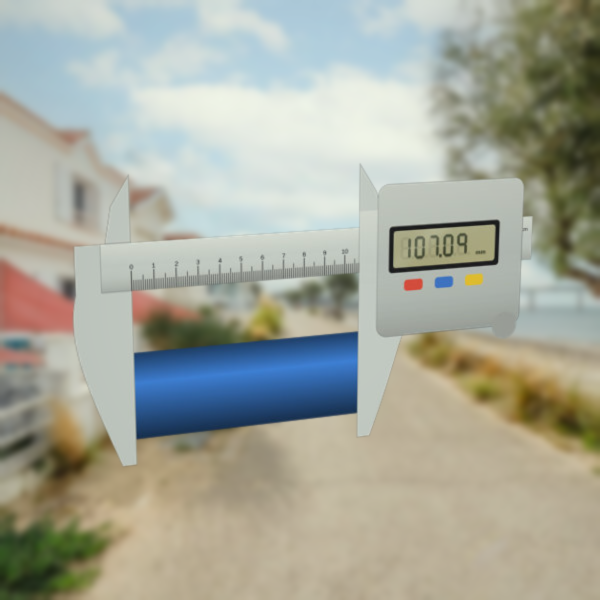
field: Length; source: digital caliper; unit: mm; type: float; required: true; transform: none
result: 107.09 mm
